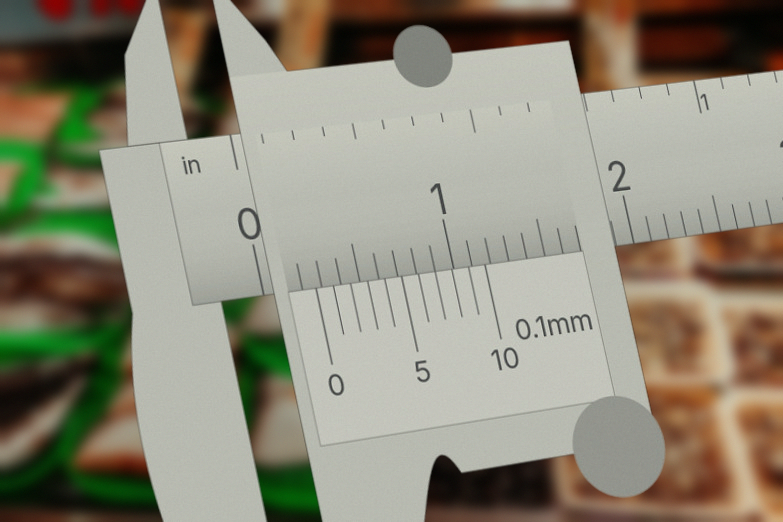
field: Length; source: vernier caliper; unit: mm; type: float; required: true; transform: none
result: 2.7 mm
